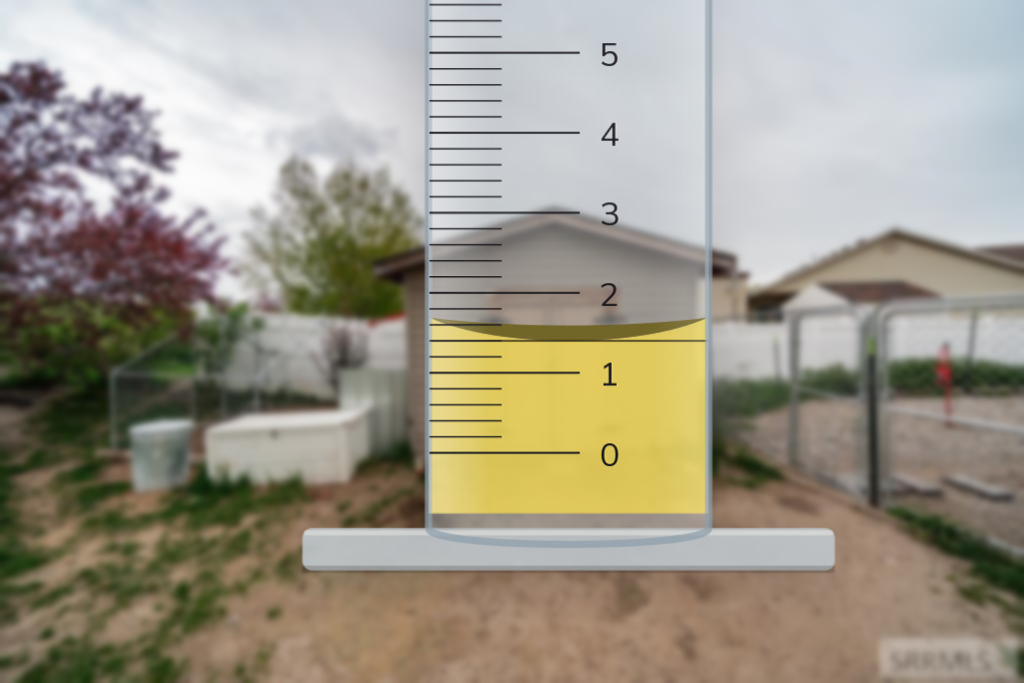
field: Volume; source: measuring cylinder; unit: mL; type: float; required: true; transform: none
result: 1.4 mL
